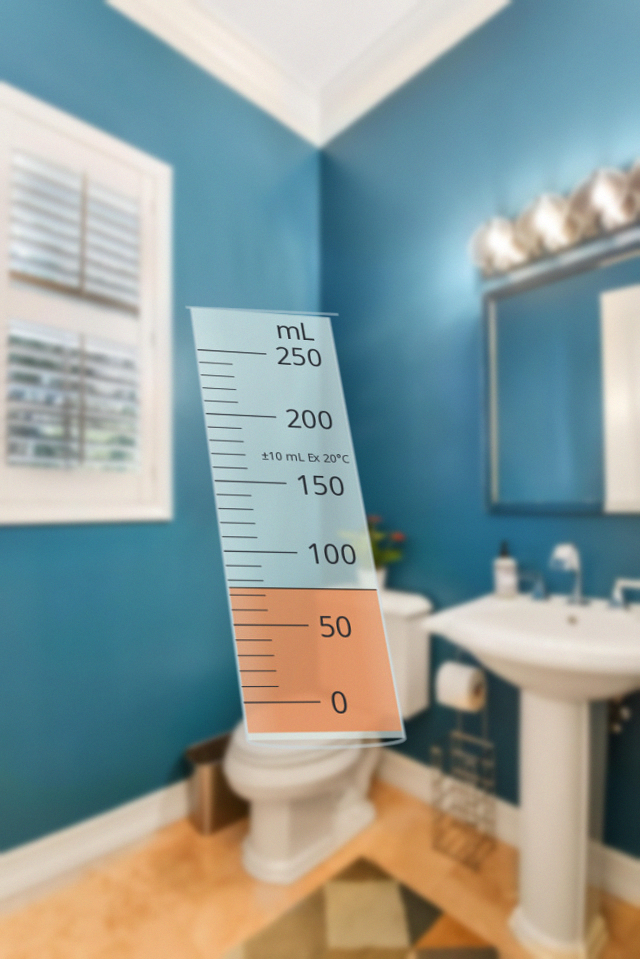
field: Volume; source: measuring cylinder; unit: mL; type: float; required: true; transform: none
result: 75 mL
